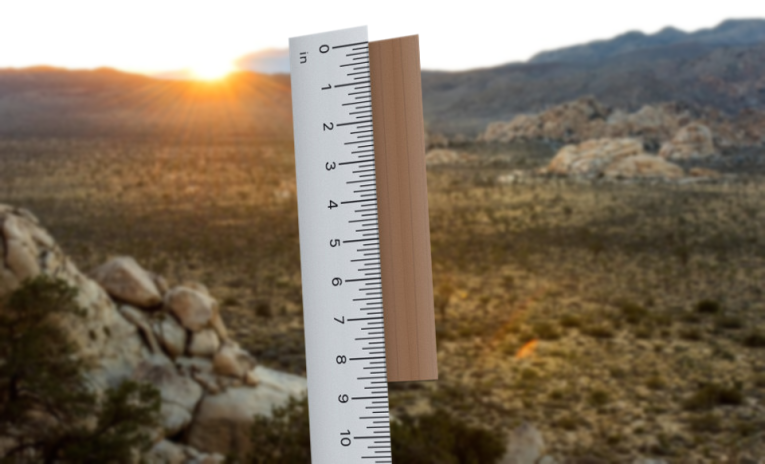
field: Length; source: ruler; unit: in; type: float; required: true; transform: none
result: 8.625 in
